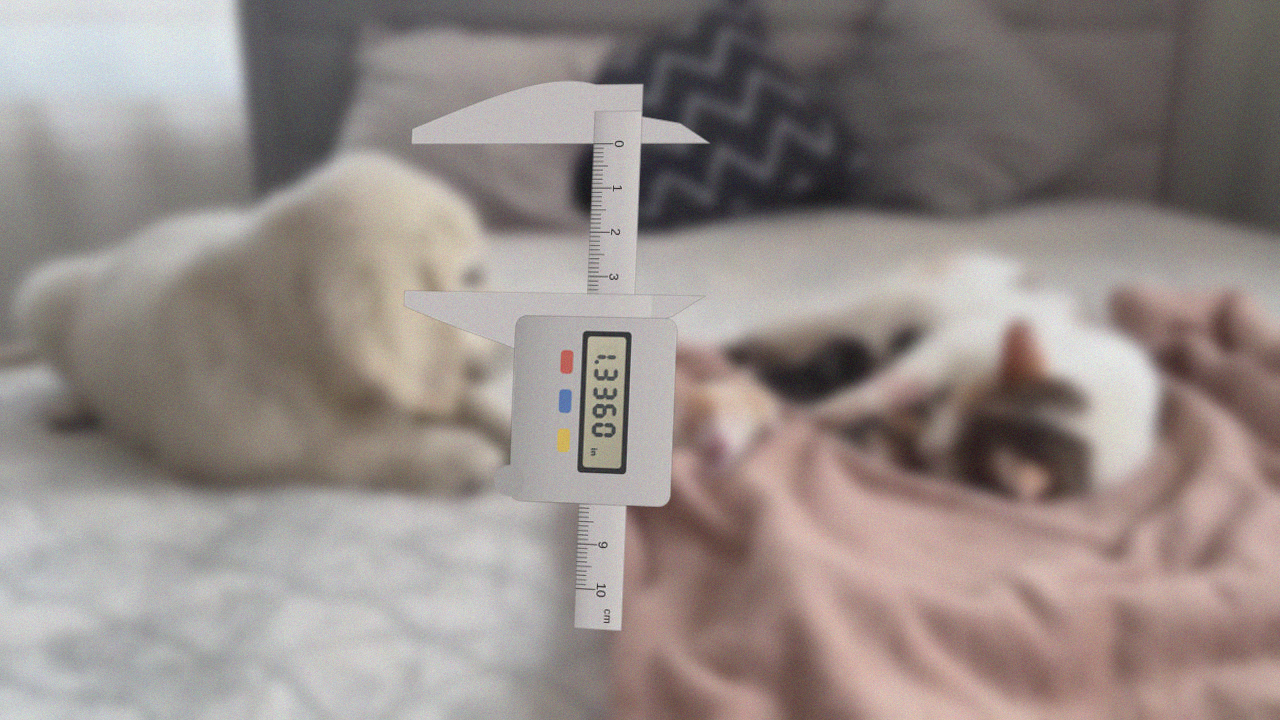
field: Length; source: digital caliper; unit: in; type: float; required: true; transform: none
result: 1.3360 in
